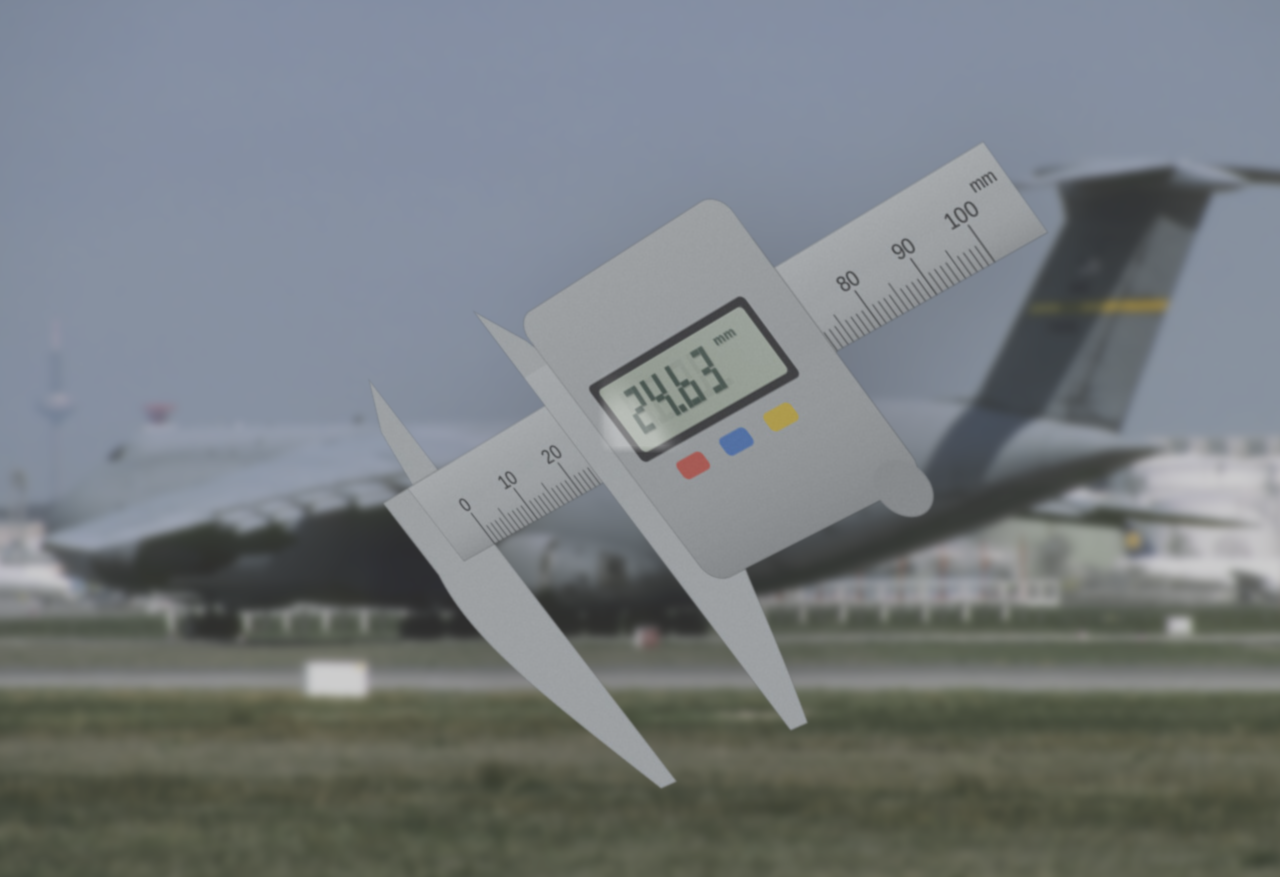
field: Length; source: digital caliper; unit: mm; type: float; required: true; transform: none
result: 24.63 mm
